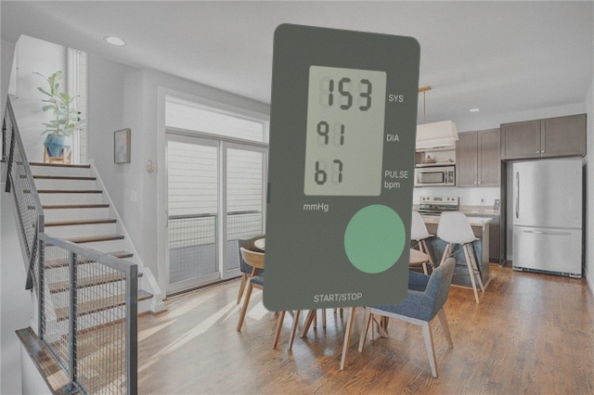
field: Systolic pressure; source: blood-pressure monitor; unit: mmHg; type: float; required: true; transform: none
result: 153 mmHg
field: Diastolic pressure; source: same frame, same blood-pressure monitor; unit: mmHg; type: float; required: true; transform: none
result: 91 mmHg
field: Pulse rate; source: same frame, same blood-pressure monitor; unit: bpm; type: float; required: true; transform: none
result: 67 bpm
